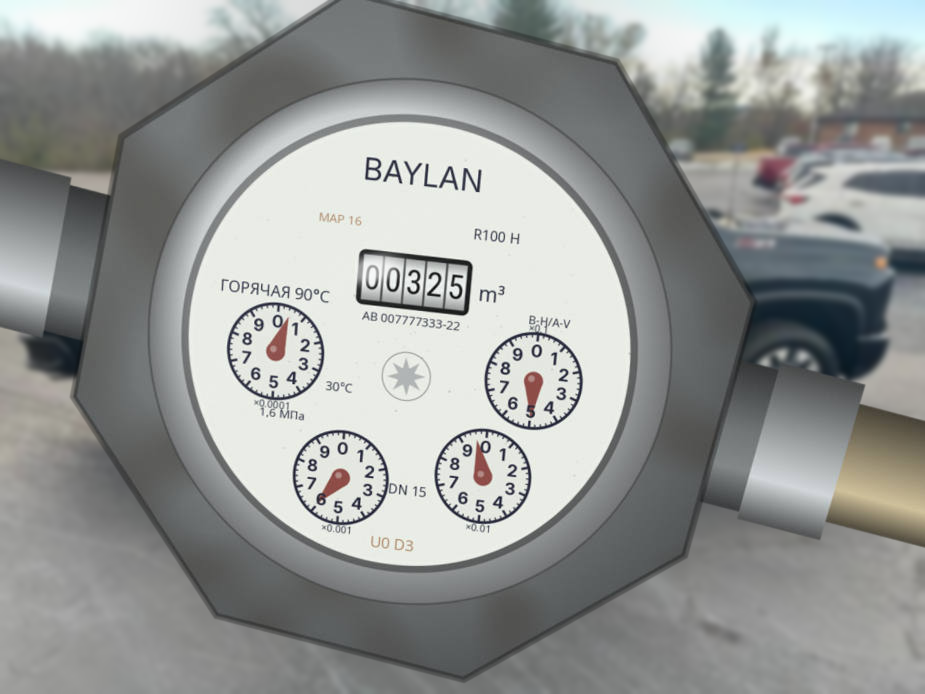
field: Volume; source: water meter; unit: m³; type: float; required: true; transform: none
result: 325.4960 m³
